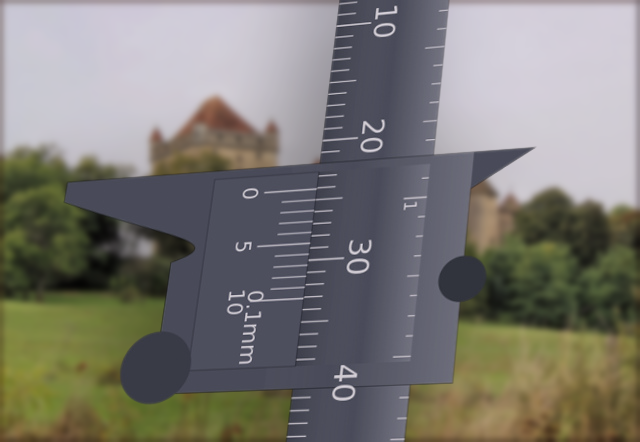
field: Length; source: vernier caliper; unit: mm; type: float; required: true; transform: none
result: 24.1 mm
